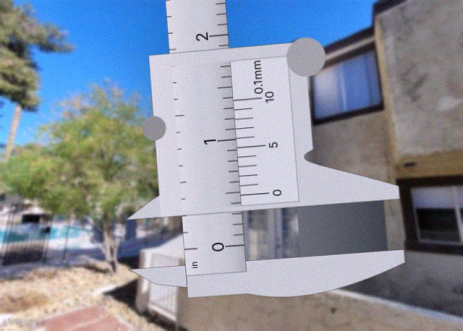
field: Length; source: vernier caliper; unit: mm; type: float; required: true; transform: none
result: 4.7 mm
